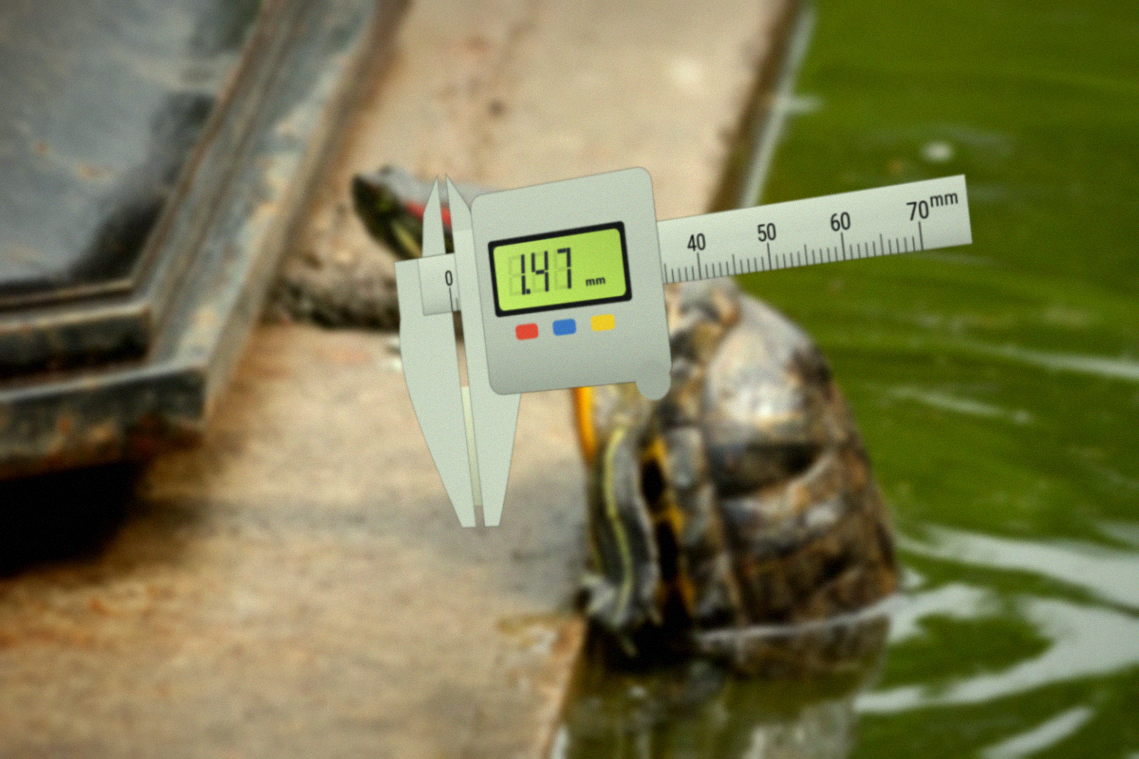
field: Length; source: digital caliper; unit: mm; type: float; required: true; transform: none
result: 1.47 mm
